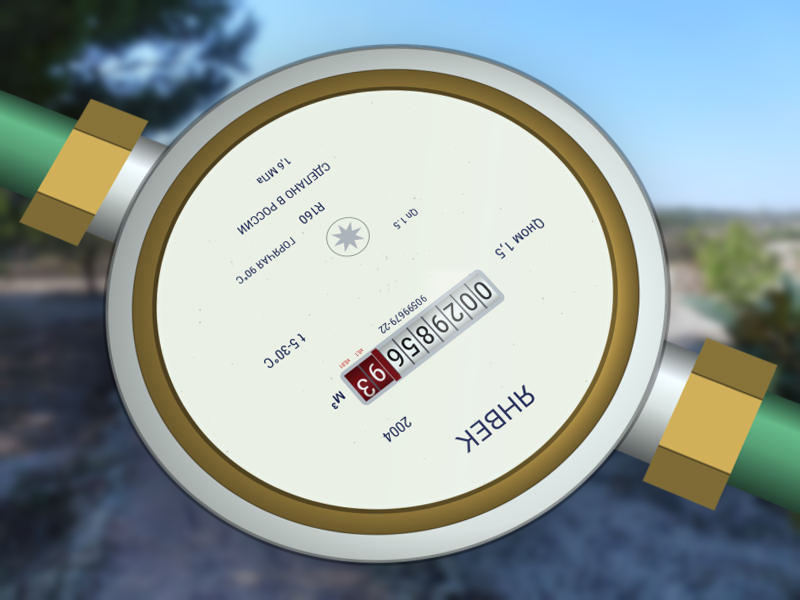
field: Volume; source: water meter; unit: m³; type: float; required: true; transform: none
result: 29856.93 m³
